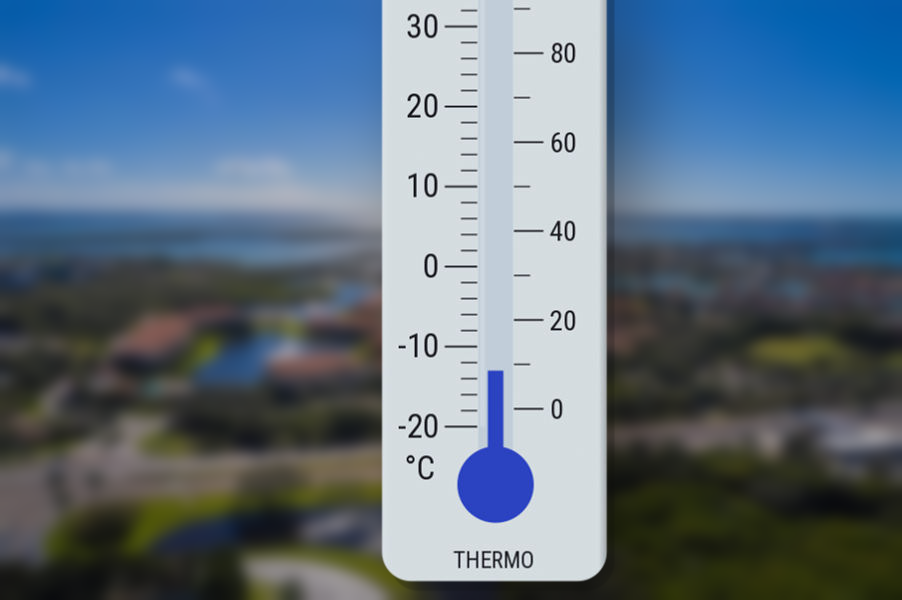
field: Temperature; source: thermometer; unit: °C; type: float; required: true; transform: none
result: -13 °C
